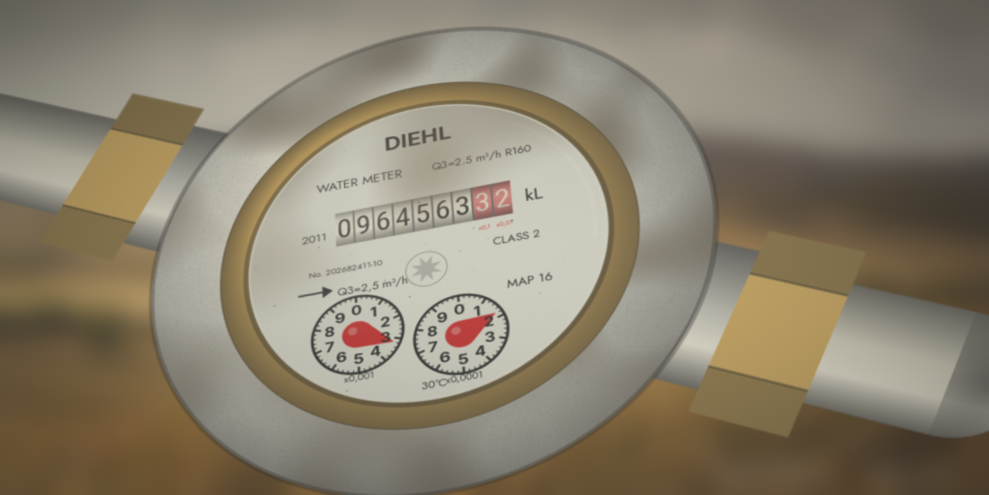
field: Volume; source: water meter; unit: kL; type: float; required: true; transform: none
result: 964563.3231 kL
